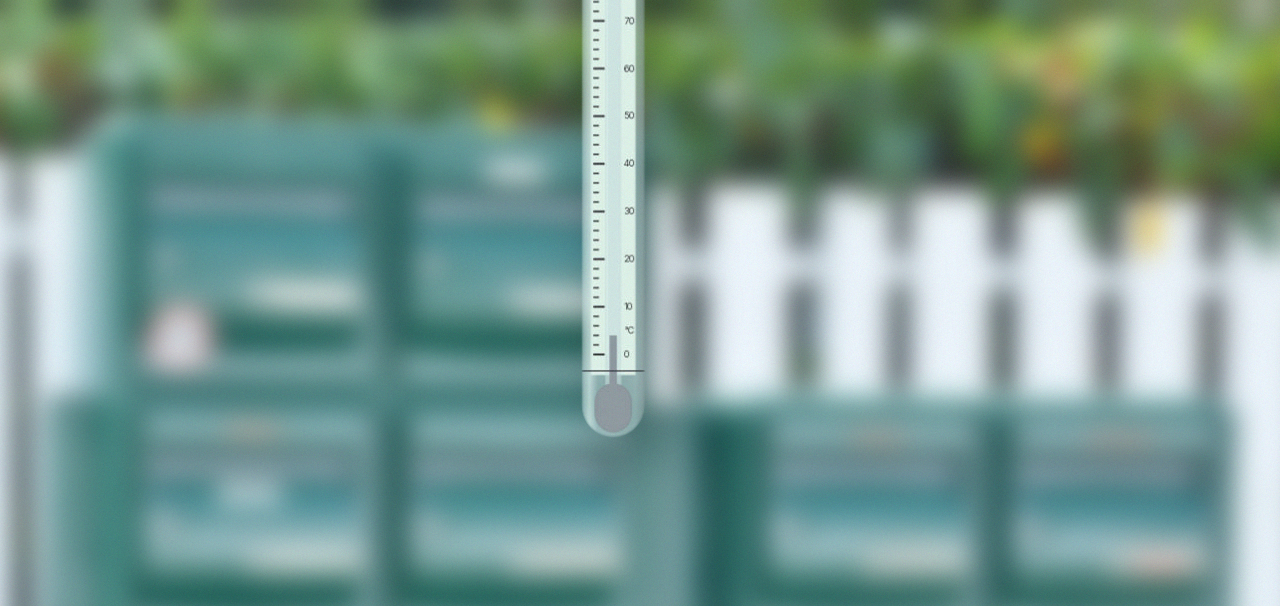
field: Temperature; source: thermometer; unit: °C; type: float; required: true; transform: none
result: 4 °C
